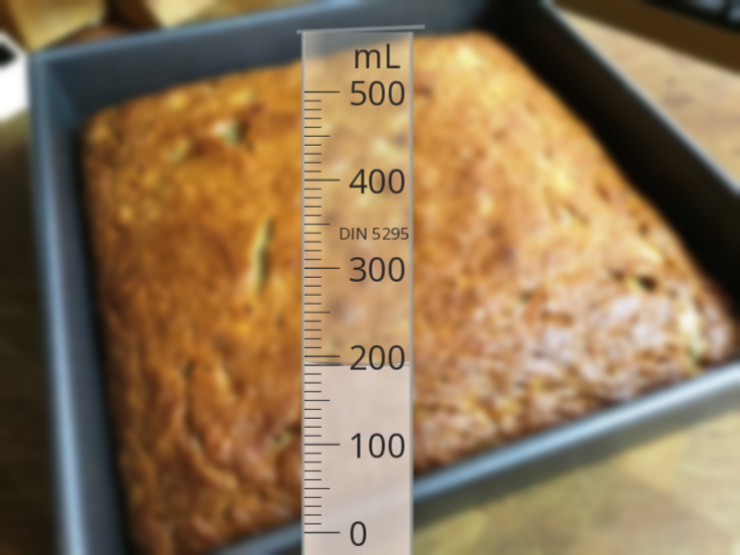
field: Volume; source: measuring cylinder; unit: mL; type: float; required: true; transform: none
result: 190 mL
